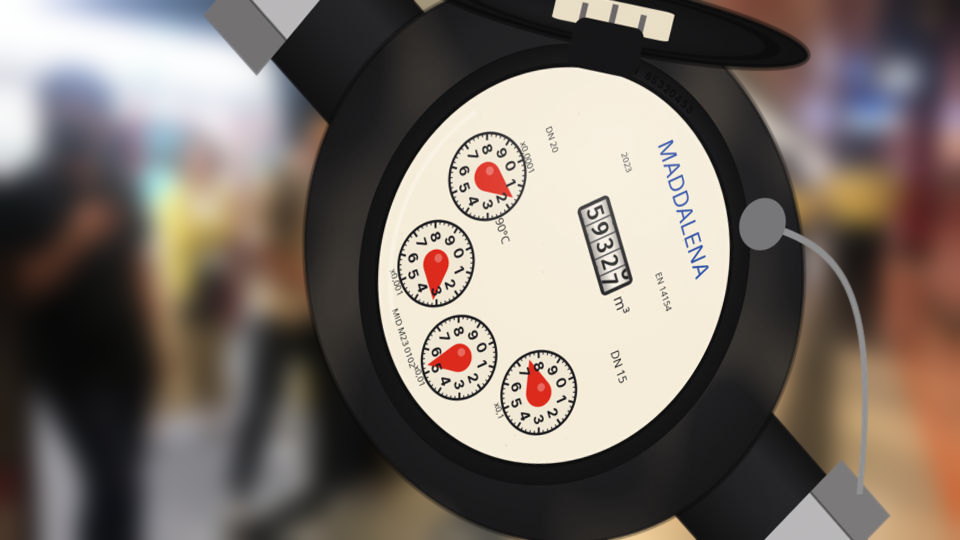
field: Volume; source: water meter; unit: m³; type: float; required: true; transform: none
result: 59326.7531 m³
